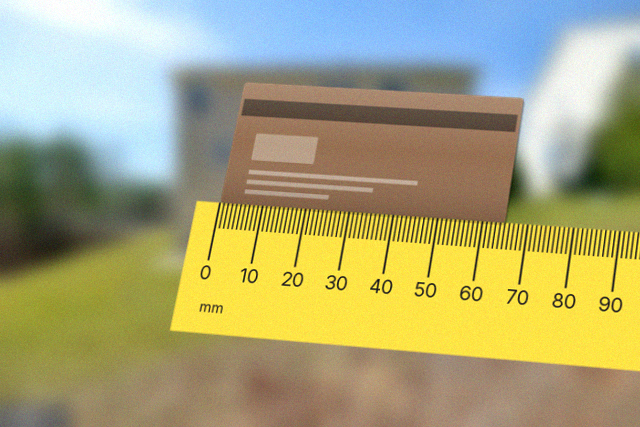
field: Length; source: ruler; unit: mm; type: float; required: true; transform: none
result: 65 mm
